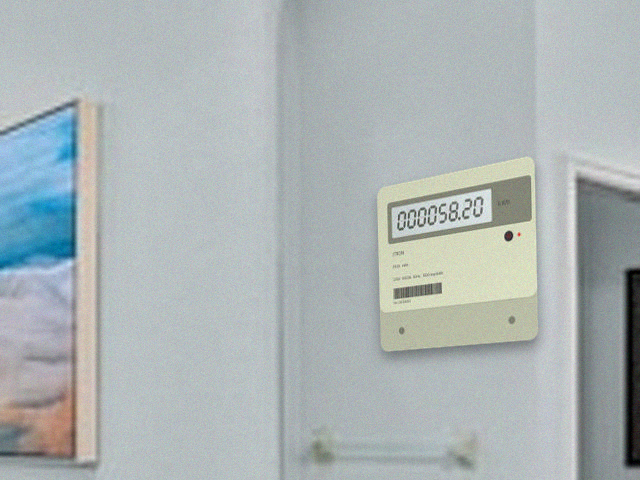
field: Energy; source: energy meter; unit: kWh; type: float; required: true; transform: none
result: 58.20 kWh
